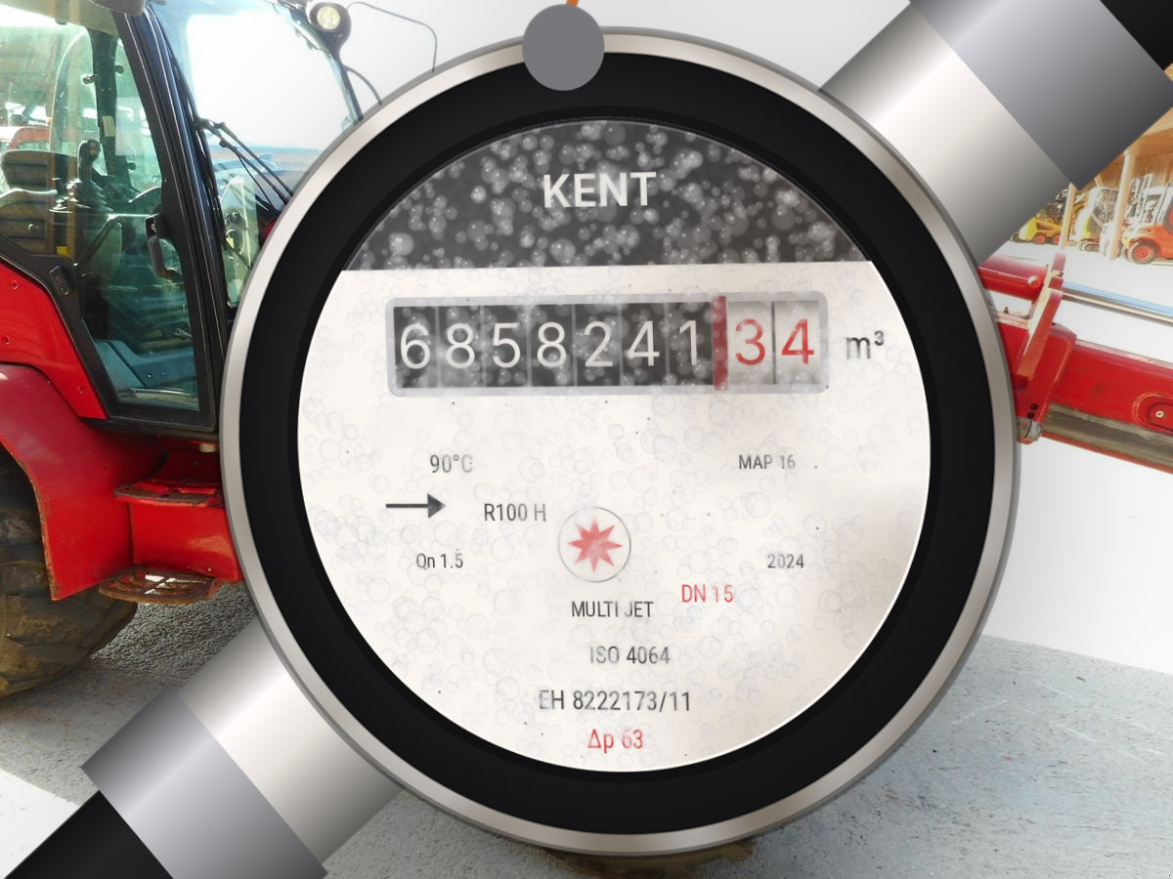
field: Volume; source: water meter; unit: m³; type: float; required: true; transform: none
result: 6858241.34 m³
